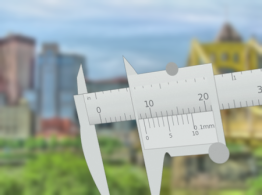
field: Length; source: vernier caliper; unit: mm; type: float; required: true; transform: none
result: 8.4 mm
